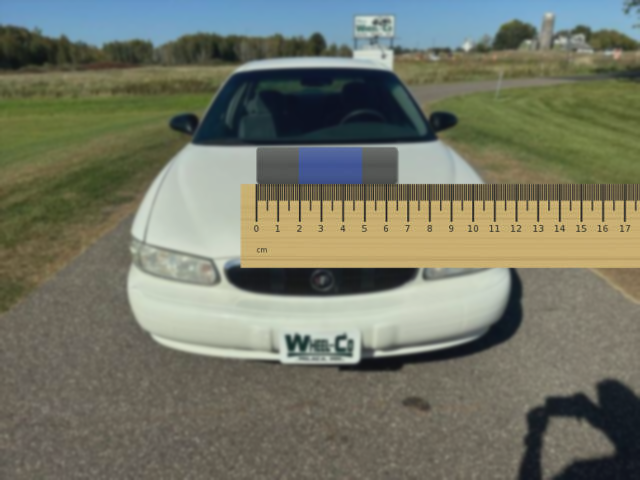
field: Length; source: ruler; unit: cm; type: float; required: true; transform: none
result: 6.5 cm
